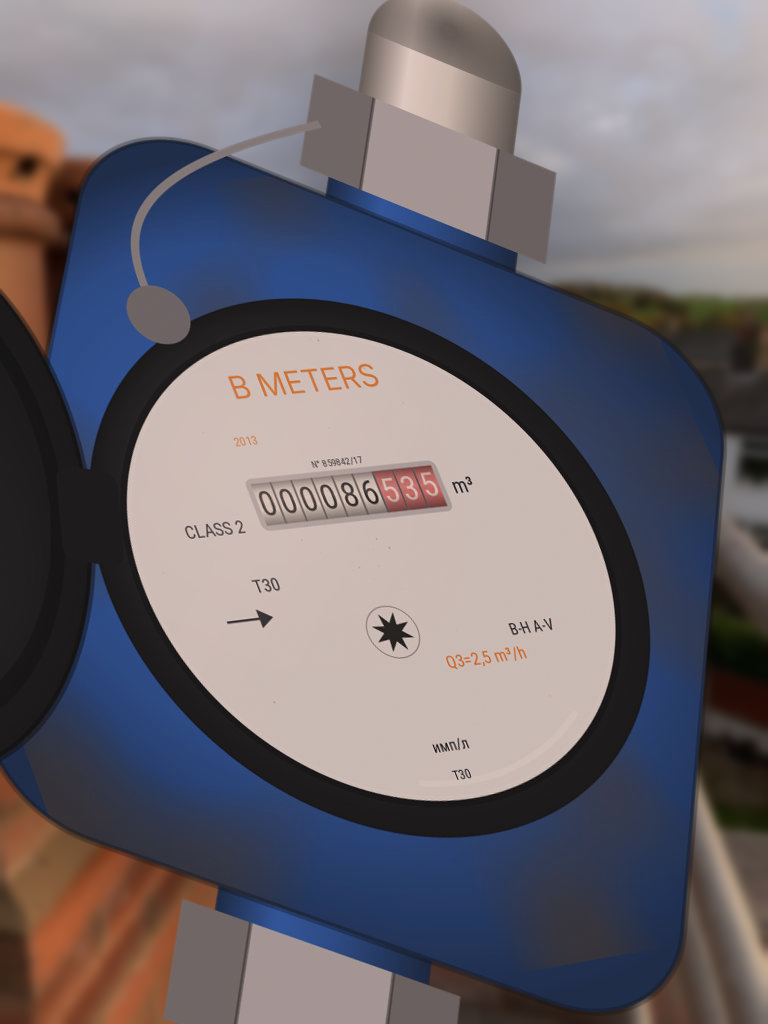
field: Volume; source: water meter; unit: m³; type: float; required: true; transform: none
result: 86.535 m³
